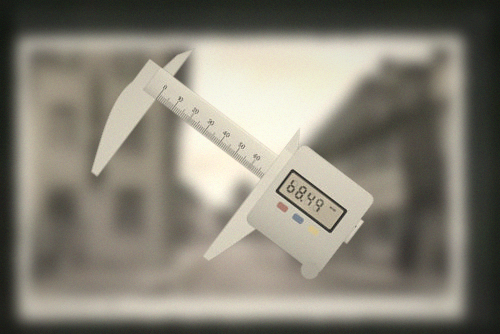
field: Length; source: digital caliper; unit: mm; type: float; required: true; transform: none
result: 68.49 mm
